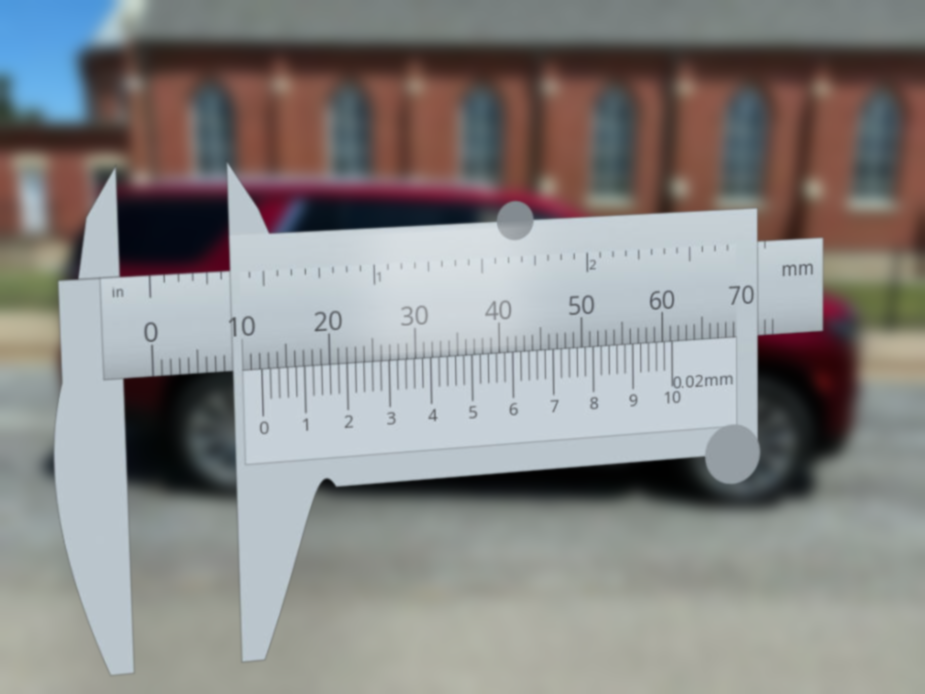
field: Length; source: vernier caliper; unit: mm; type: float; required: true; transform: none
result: 12.2 mm
